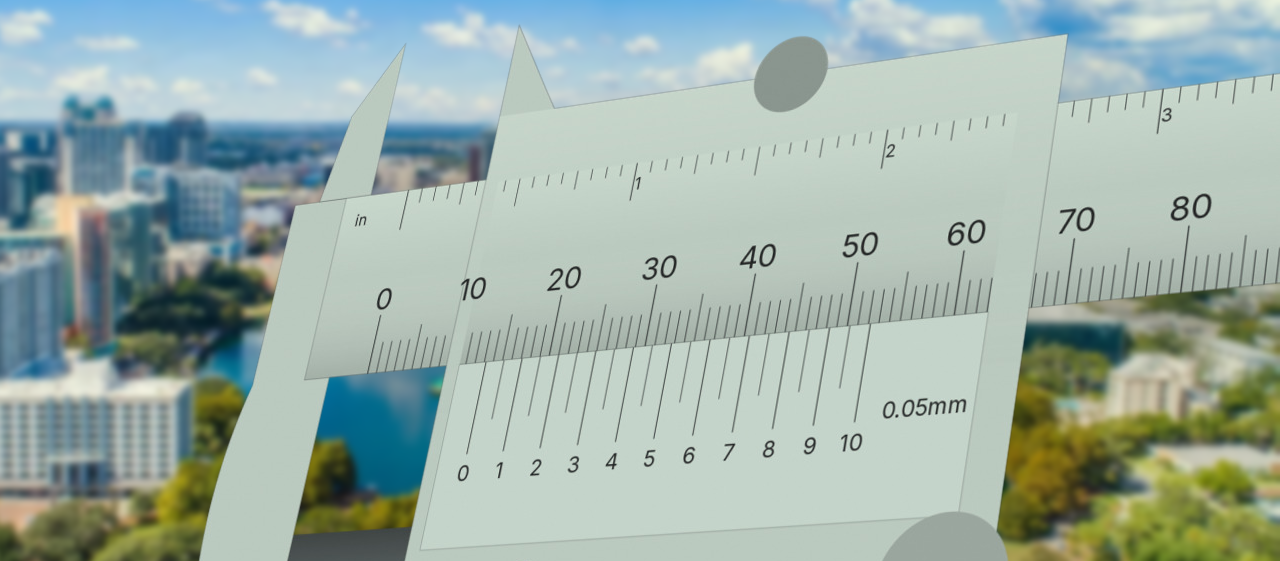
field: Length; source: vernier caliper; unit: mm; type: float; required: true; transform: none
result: 13.2 mm
